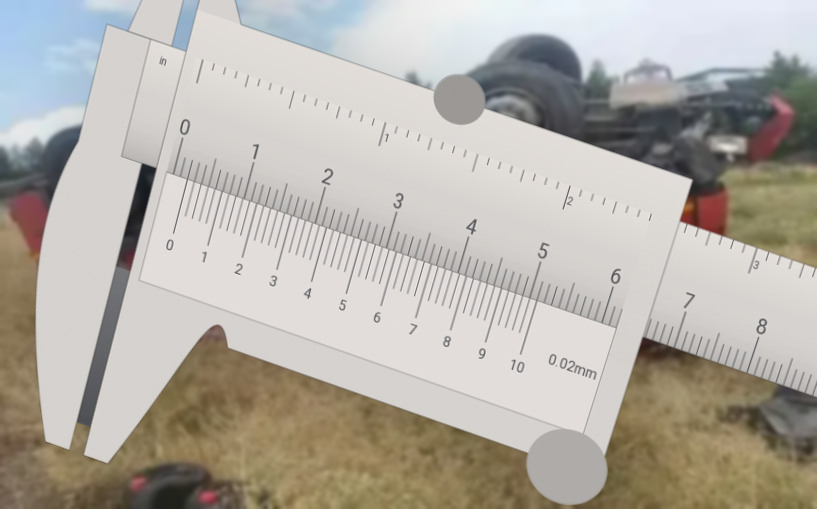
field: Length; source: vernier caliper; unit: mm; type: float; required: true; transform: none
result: 2.0 mm
